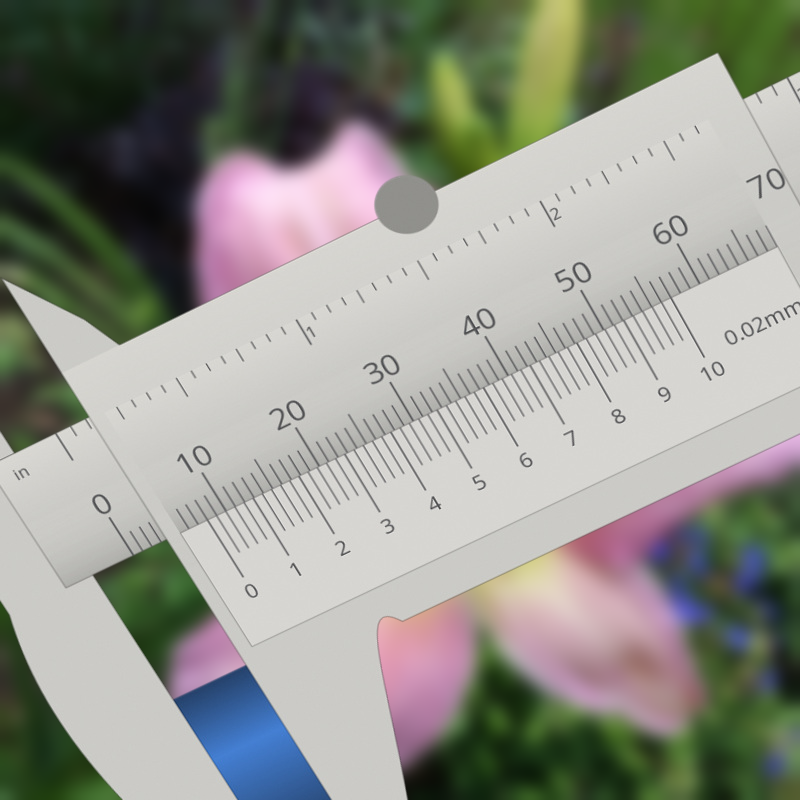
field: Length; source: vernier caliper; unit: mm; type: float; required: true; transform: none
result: 8.0 mm
